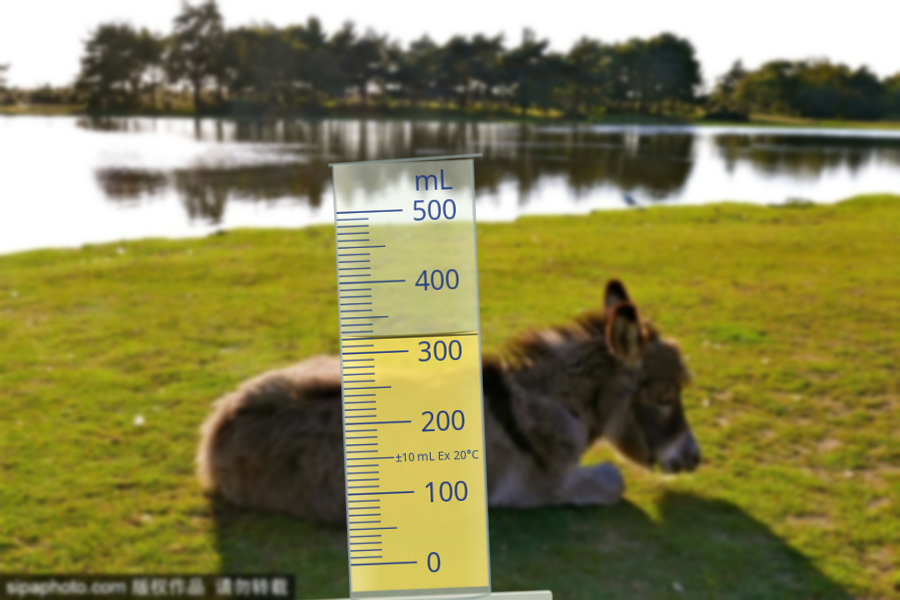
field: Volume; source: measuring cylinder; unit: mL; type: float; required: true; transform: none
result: 320 mL
